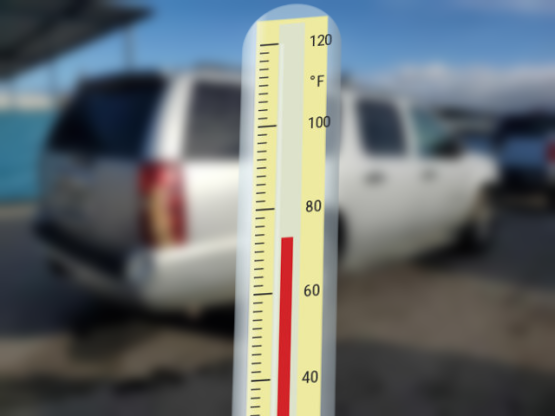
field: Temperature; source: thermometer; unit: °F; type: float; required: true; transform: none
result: 73 °F
